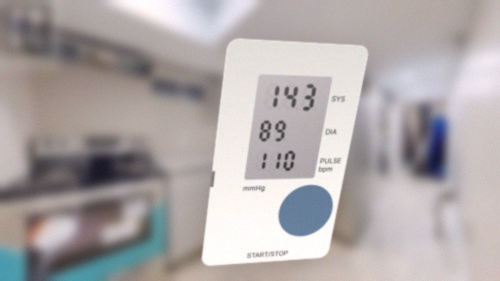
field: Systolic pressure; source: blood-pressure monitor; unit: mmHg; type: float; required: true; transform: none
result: 143 mmHg
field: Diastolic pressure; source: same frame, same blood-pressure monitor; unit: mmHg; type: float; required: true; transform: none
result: 89 mmHg
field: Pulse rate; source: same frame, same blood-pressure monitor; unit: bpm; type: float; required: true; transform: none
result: 110 bpm
